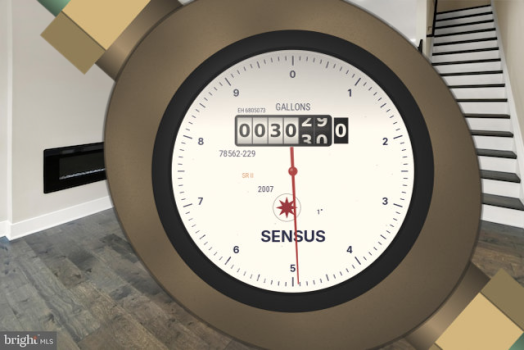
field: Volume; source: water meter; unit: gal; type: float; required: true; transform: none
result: 30294.9 gal
